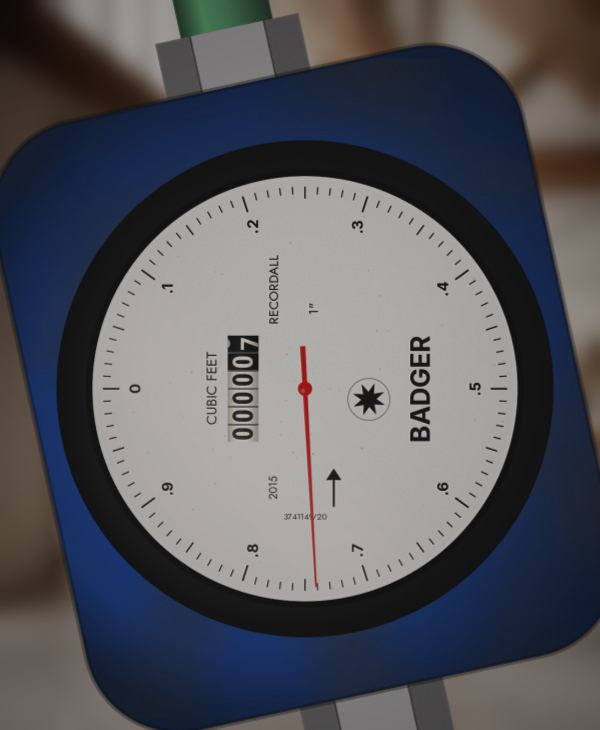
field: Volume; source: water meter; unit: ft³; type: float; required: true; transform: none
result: 6.74 ft³
